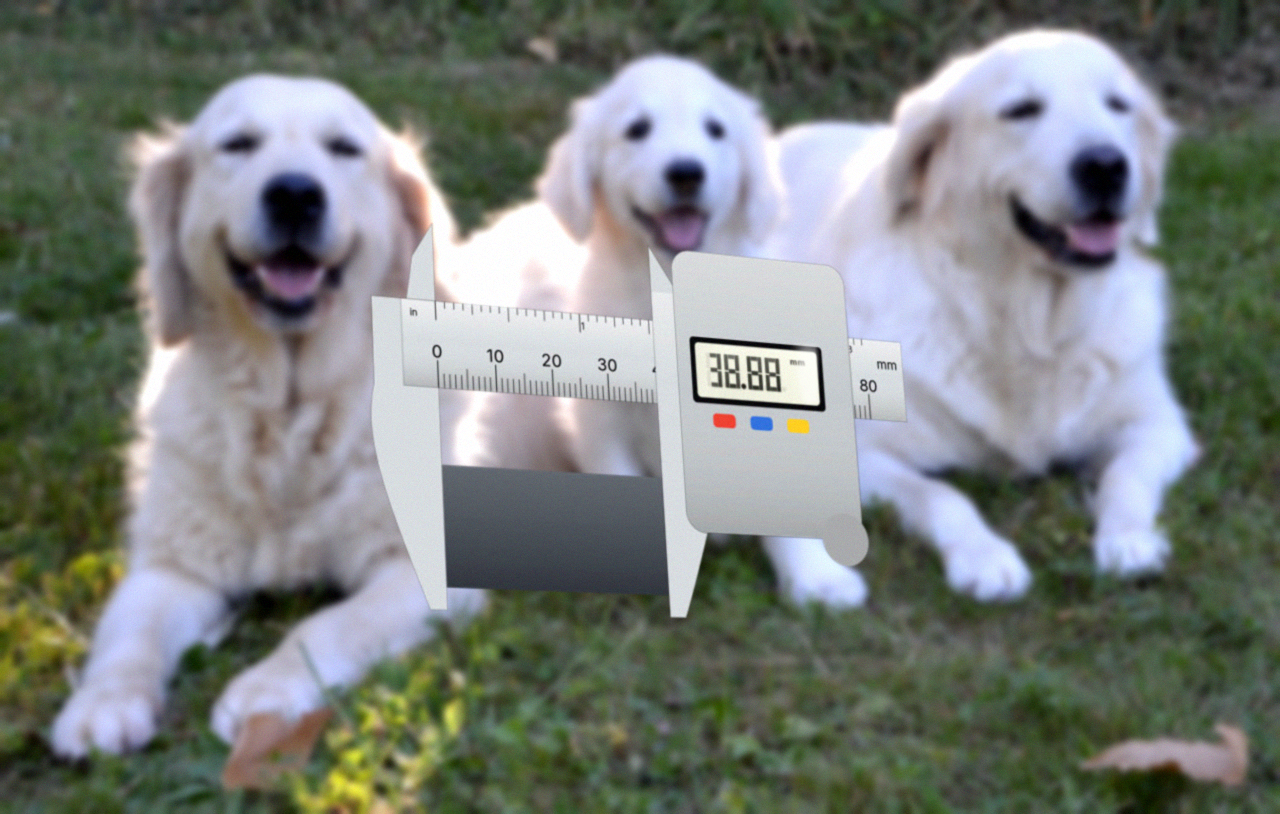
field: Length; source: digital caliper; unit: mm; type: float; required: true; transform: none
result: 38.88 mm
